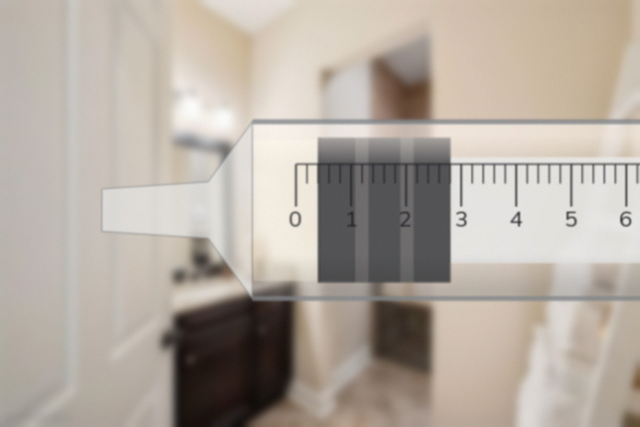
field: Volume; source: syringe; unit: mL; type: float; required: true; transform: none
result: 0.4 mL
